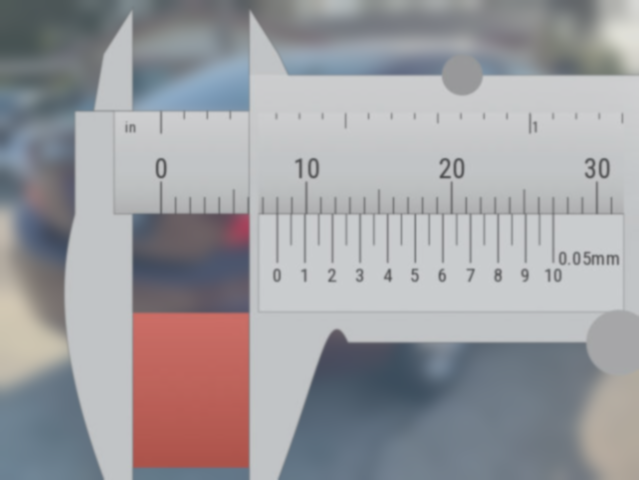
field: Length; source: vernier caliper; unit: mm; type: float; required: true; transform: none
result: 8.0 mm
